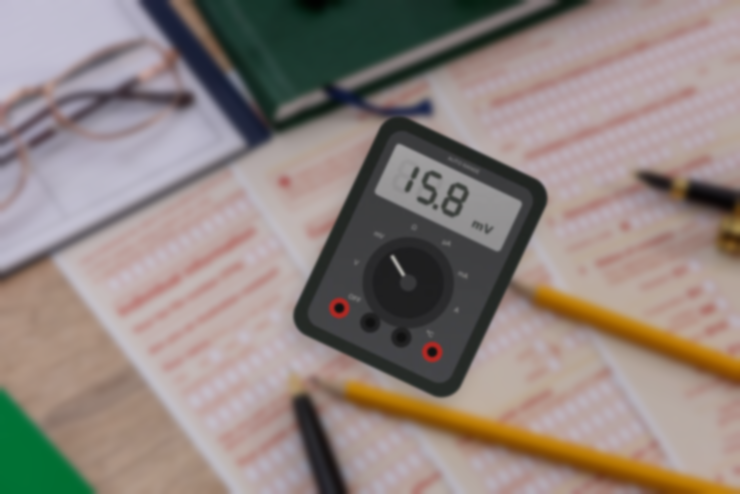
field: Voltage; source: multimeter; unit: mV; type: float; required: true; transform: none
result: 15.8 mV
